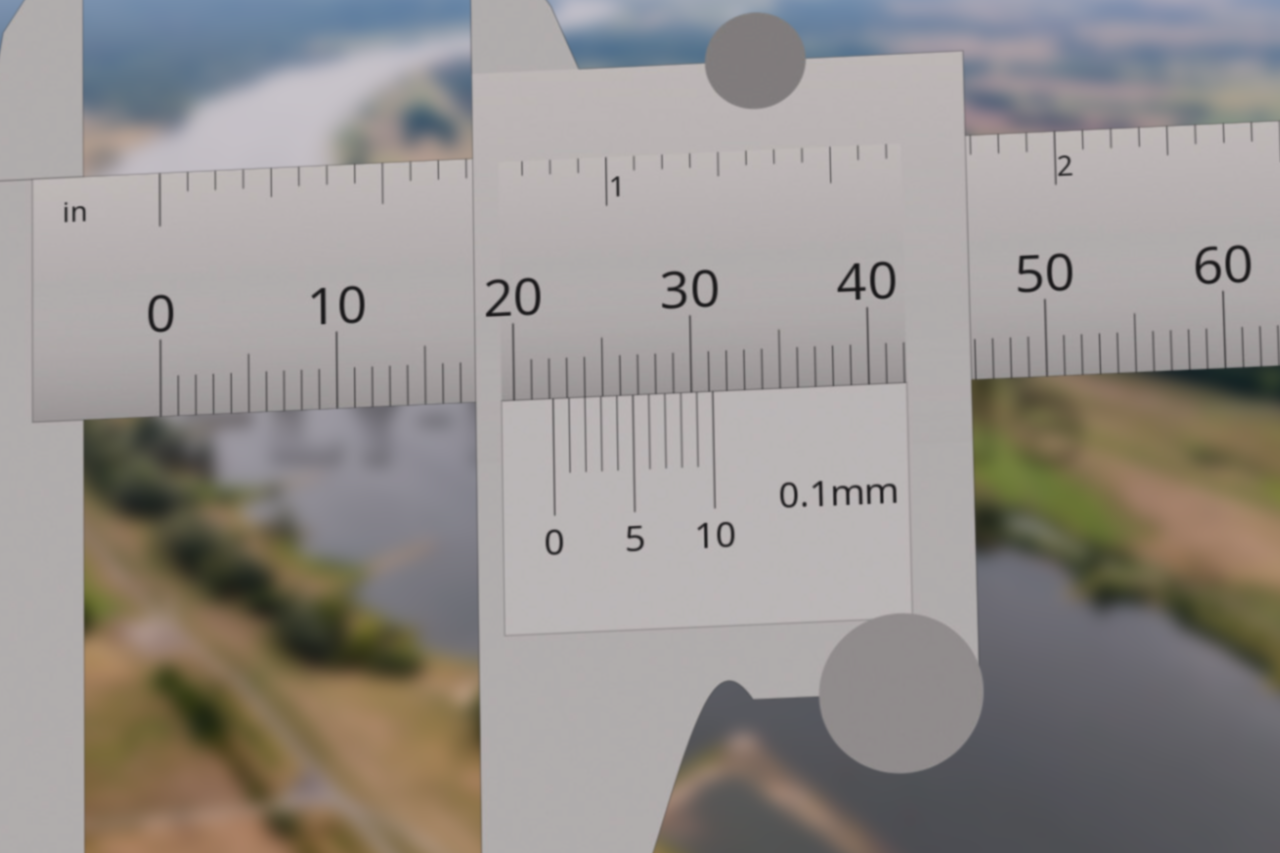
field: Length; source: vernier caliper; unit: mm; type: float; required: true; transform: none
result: 22.2 mm
